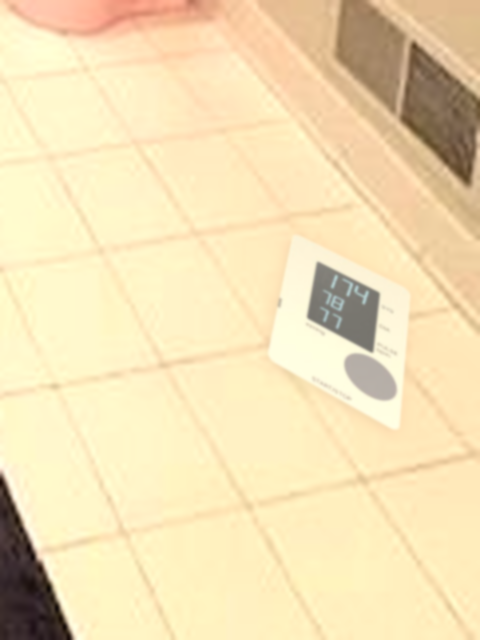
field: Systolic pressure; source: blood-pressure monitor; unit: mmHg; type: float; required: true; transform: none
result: 174 mmHg
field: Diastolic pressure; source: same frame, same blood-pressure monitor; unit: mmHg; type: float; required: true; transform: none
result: 78 mmHg
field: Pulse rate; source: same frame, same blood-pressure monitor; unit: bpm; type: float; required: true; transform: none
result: 77 bpm
